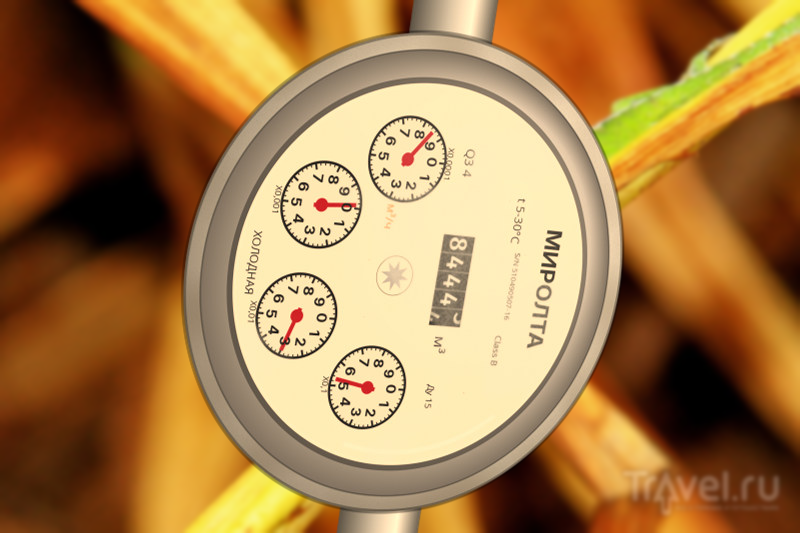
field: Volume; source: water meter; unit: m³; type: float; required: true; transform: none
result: 84443.5298 m³
